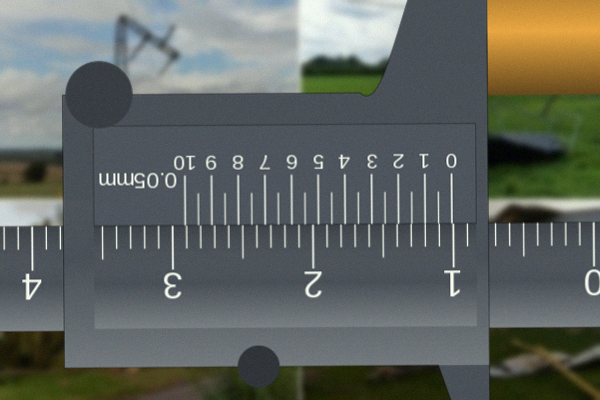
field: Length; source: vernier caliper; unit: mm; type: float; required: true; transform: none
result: 10.1 mm
